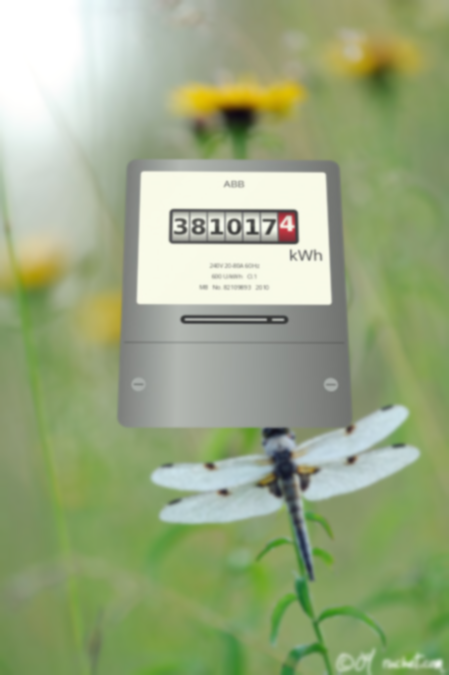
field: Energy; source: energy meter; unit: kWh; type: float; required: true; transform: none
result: 381017.4 kWh
